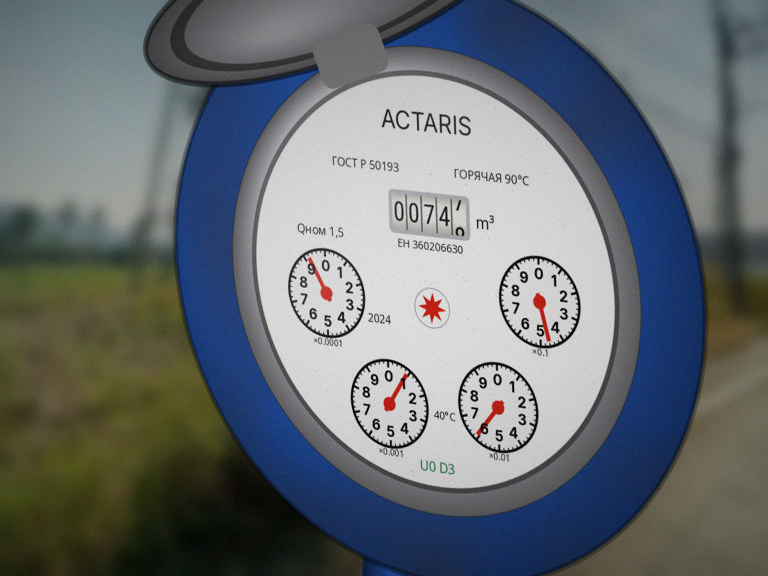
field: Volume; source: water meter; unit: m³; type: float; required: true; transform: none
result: 747.4609 m³
